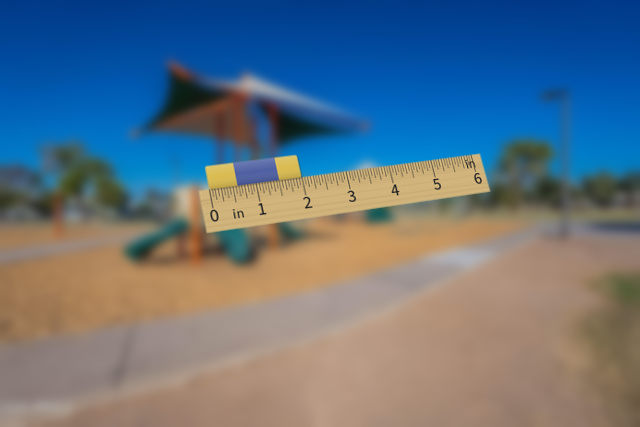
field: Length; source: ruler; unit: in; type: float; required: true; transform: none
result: 2 in
